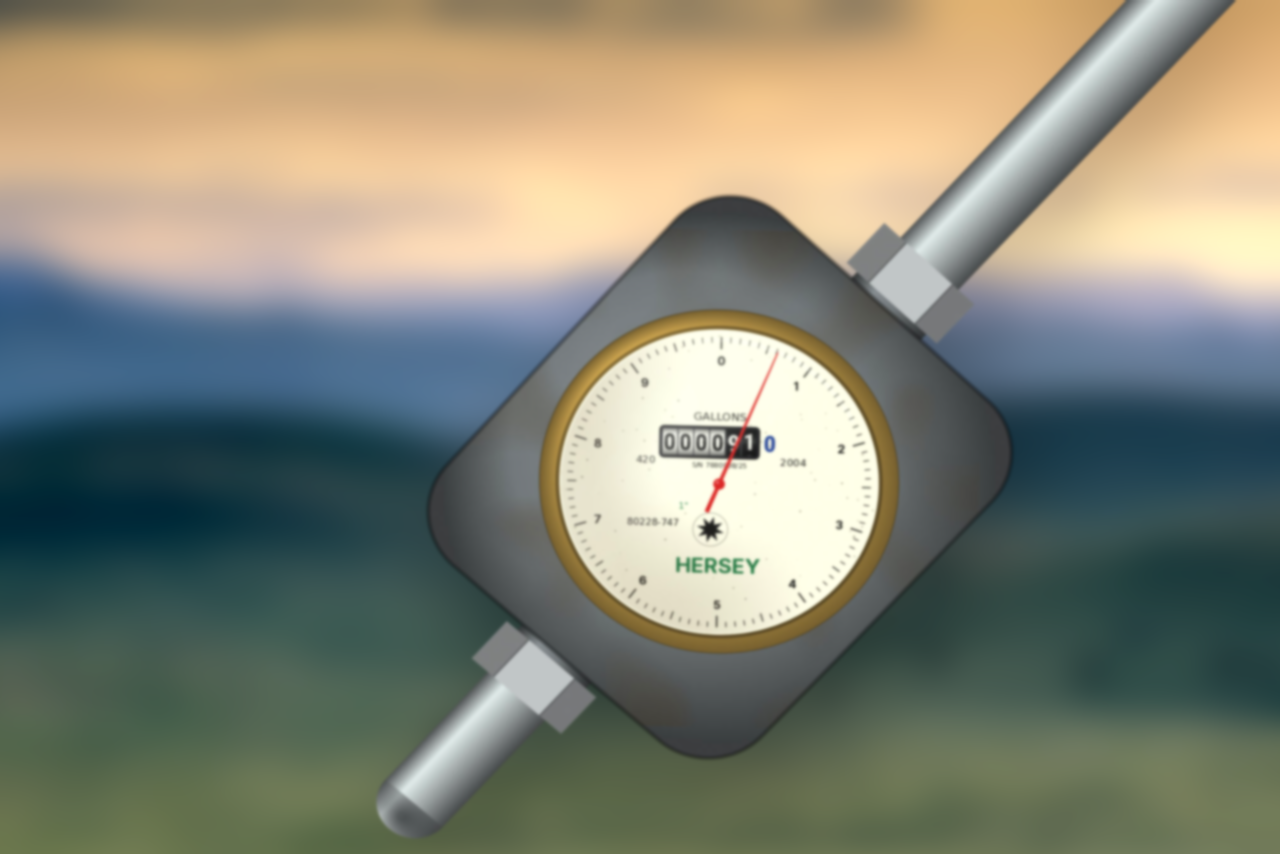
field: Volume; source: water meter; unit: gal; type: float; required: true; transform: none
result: 910.6 gal
